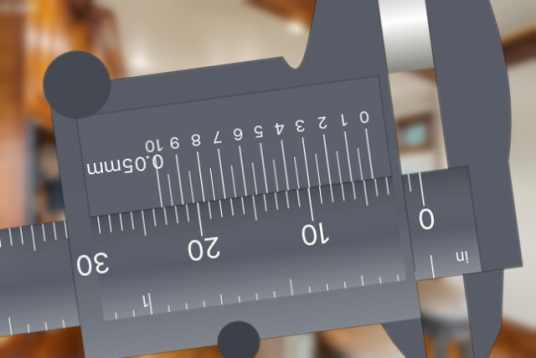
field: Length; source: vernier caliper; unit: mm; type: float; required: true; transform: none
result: 4.2 mm
